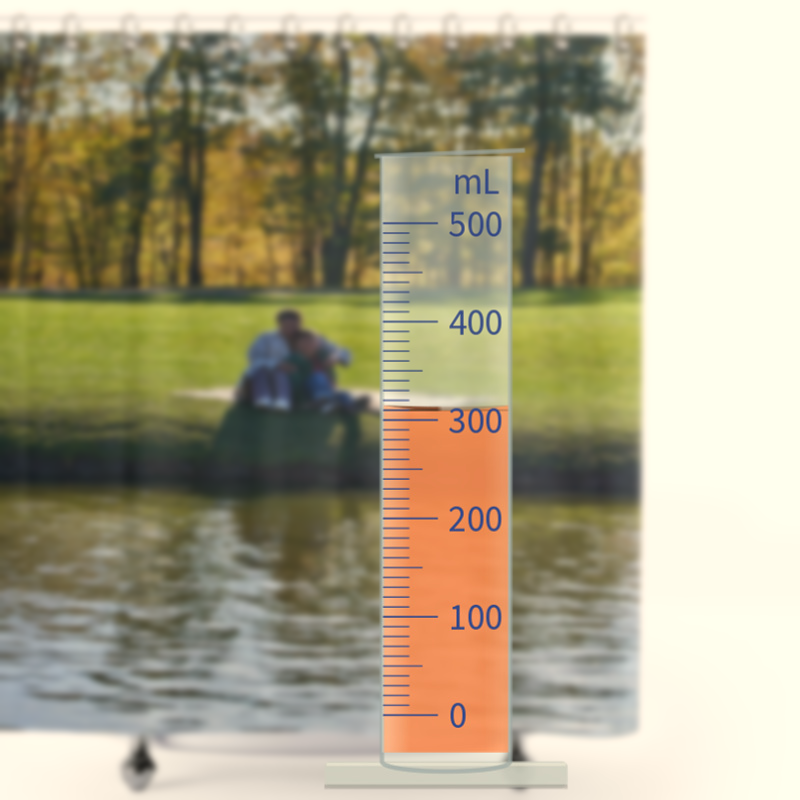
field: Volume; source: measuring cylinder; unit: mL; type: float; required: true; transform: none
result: 310 mL
